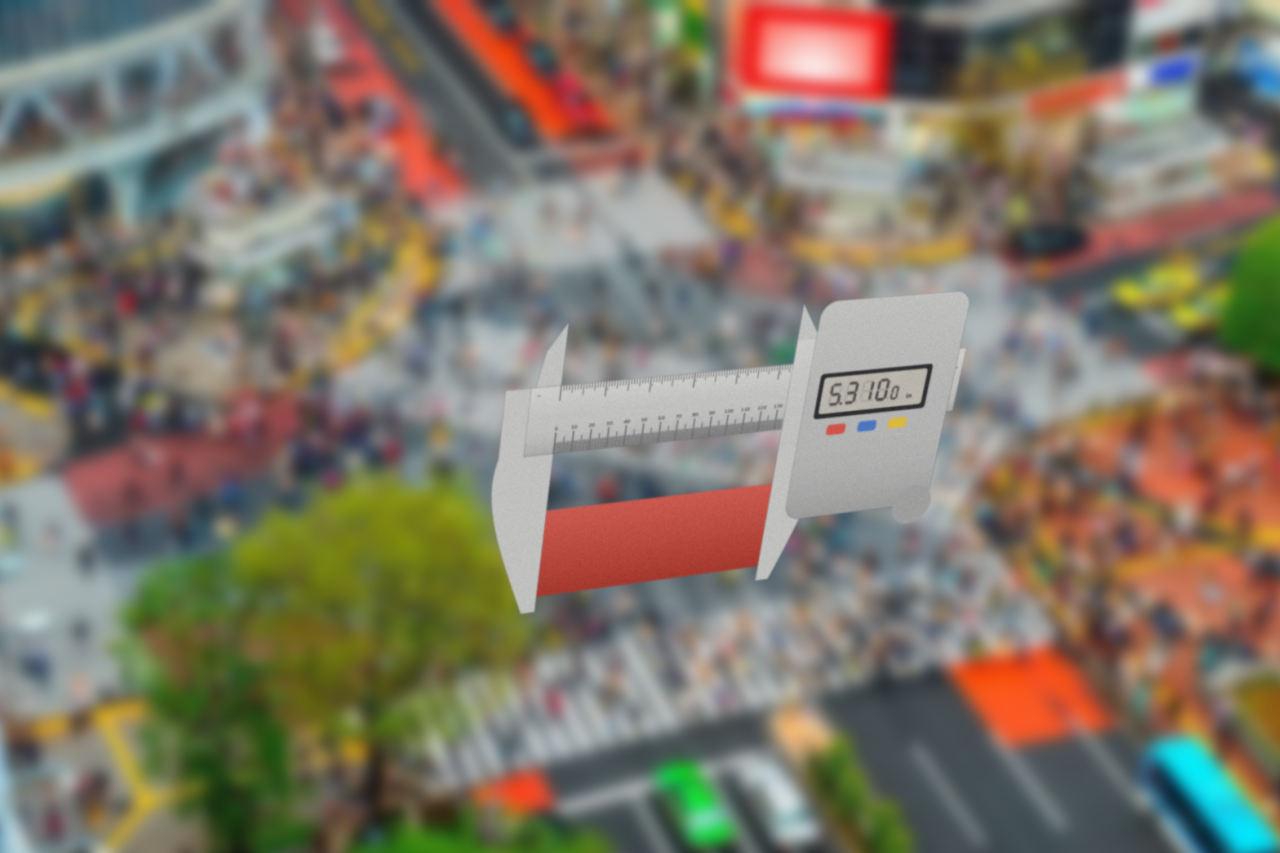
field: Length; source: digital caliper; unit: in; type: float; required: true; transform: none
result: 5.3100 in
